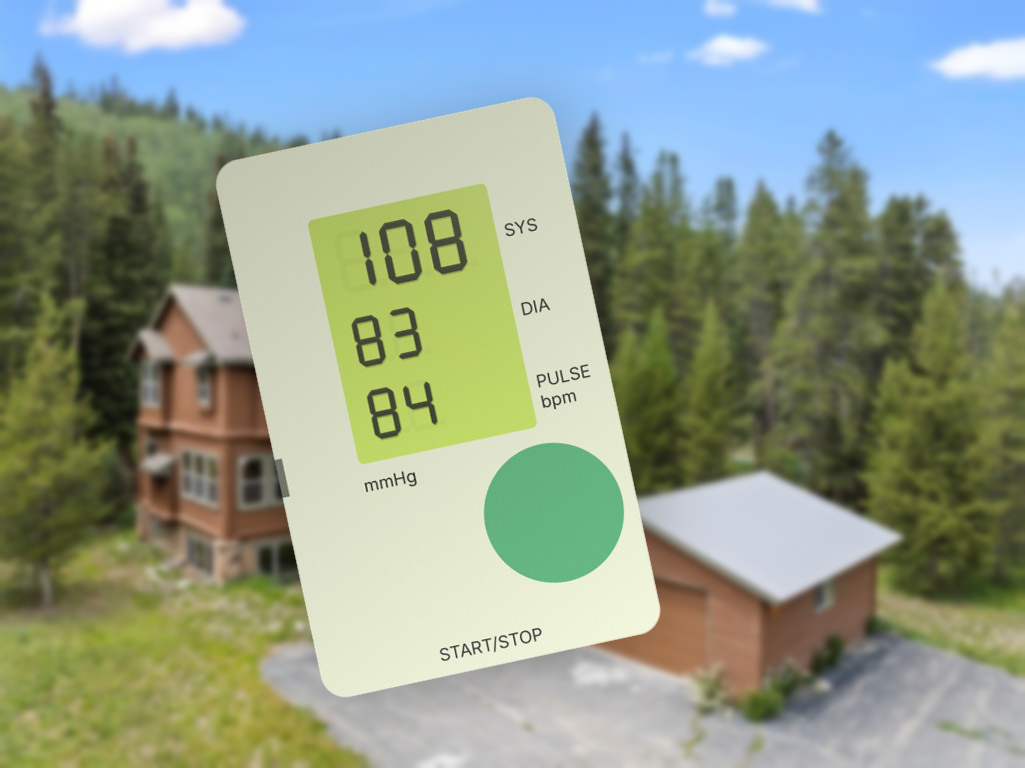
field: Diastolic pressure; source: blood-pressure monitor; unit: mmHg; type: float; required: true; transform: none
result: 83 mmHg
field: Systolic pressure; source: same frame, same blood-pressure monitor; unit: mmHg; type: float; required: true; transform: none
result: 108 mmHg
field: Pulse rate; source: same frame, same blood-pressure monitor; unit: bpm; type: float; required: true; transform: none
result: 84 bpm
